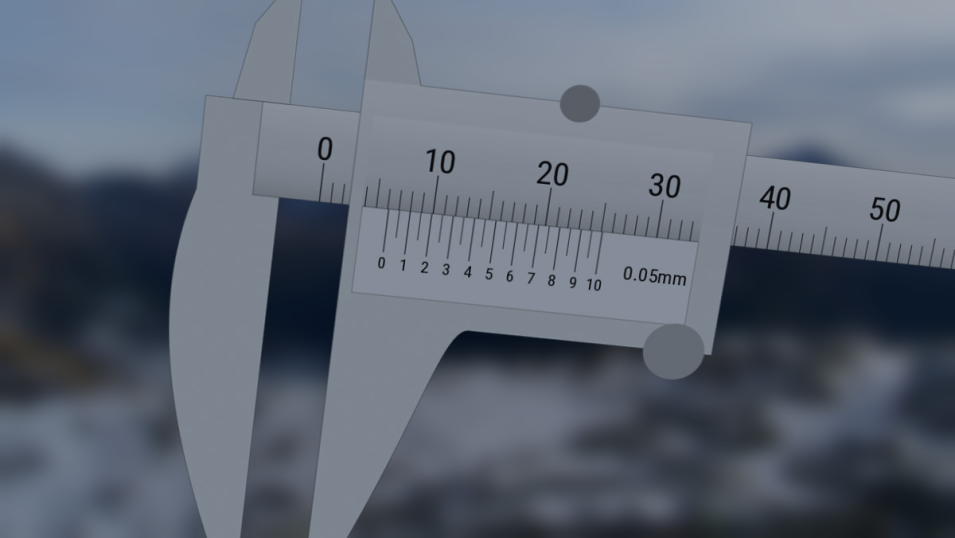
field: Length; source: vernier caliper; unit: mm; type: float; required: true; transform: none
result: 6.1 mm
